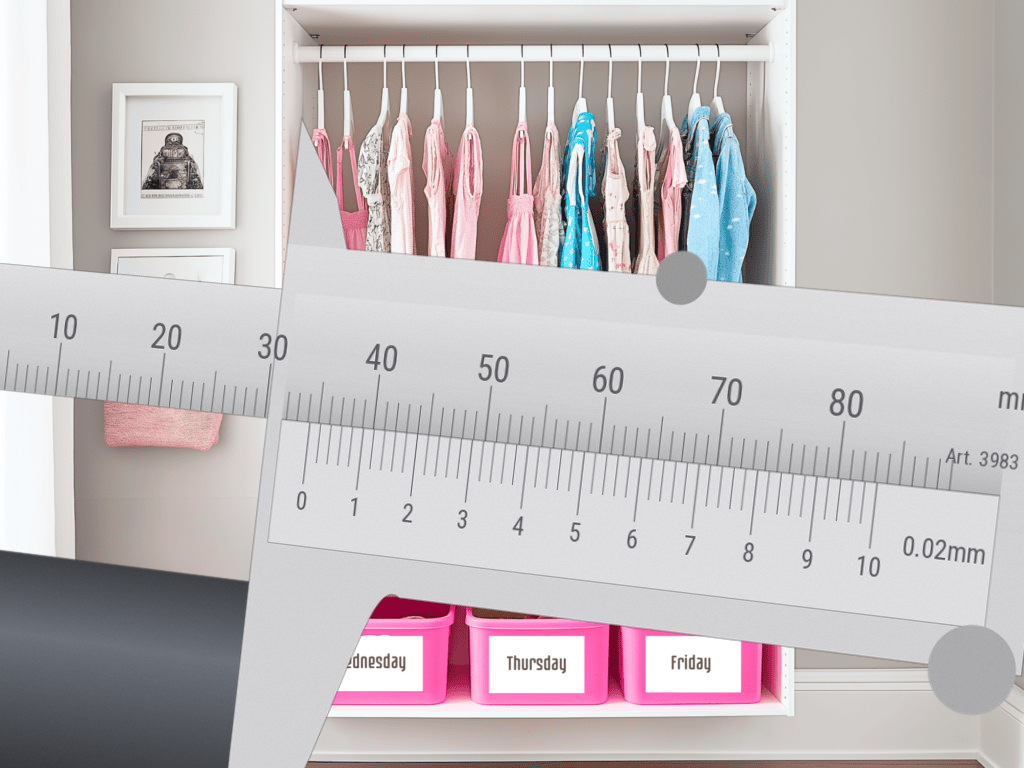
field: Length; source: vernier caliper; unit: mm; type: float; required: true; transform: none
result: 34.2 mm
